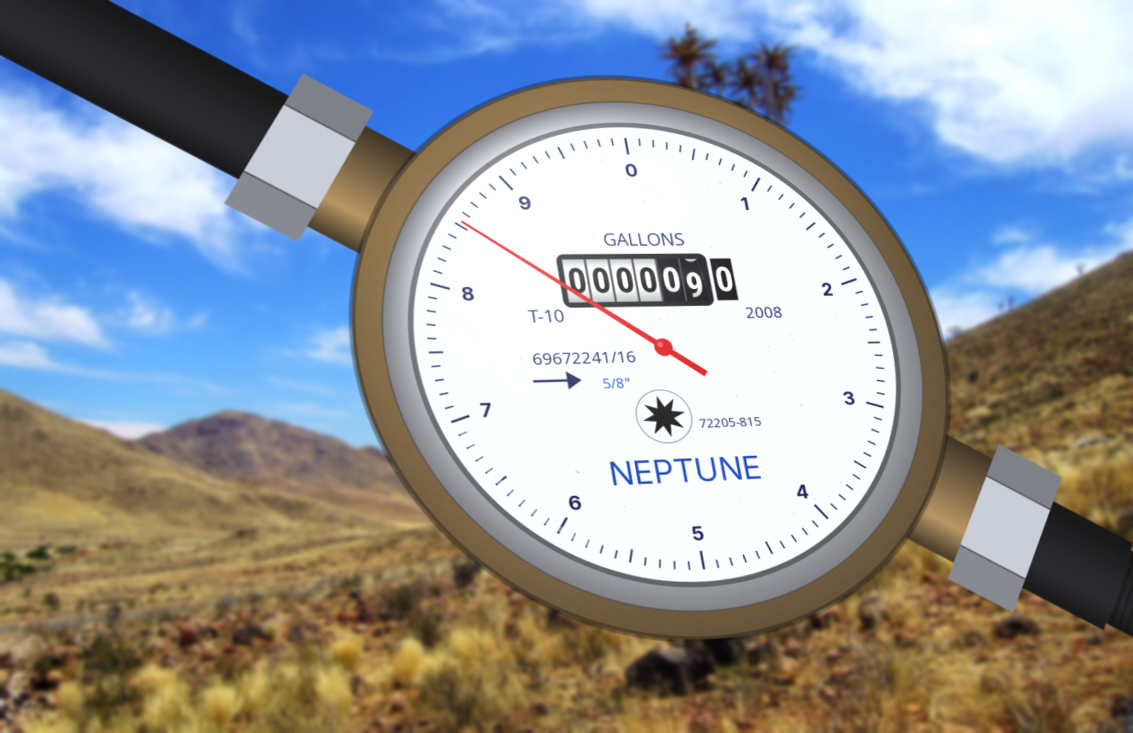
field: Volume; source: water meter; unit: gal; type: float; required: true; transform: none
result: 88.5 gal
